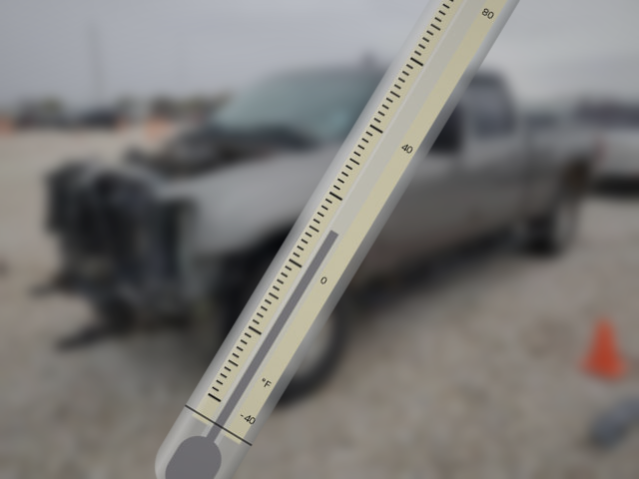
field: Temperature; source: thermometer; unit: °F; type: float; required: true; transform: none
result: 12 °F
